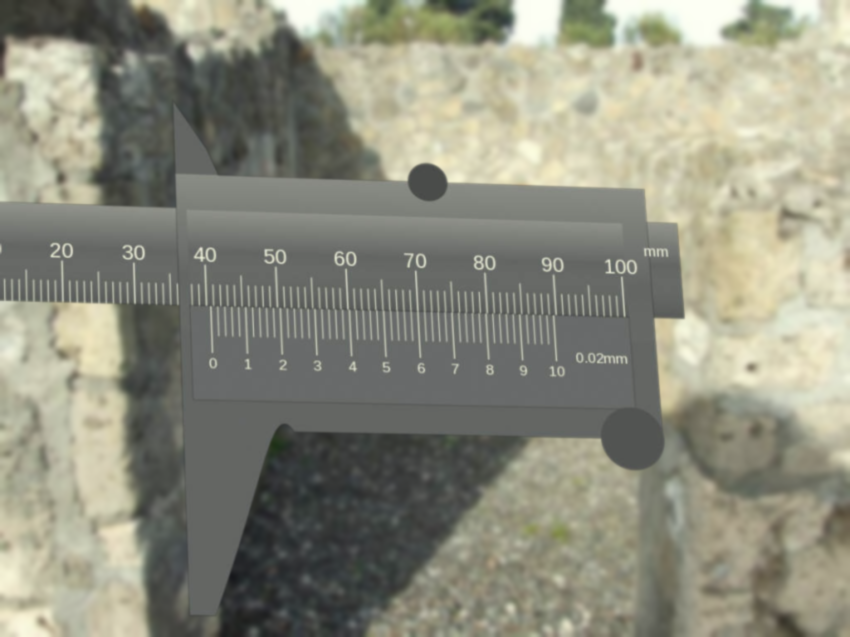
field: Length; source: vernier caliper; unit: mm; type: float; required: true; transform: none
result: 40.6 mm
